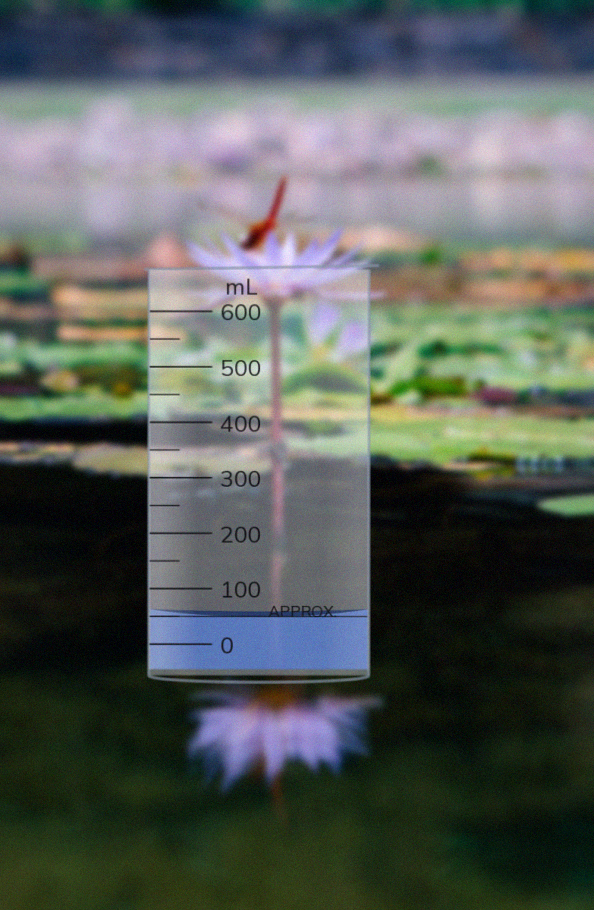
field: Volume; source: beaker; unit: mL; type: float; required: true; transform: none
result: 50 mL
